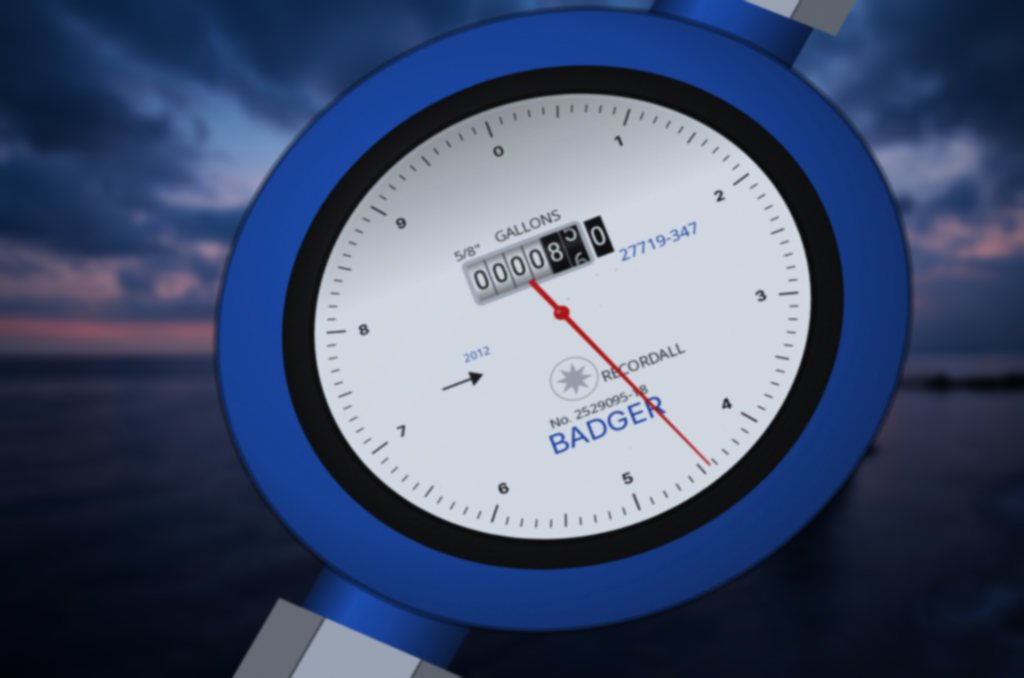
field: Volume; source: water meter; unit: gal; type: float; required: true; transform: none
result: 854.4 gal
